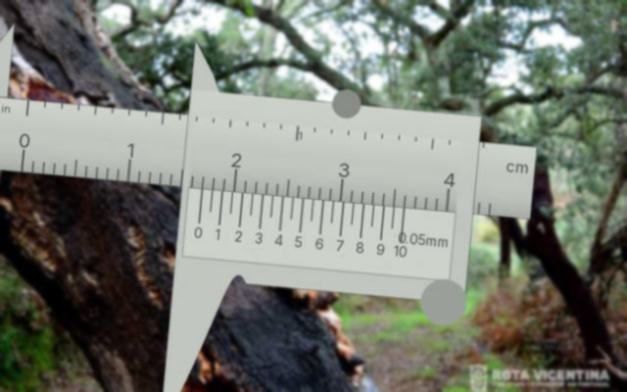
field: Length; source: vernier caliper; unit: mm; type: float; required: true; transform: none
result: 17.0 mm
